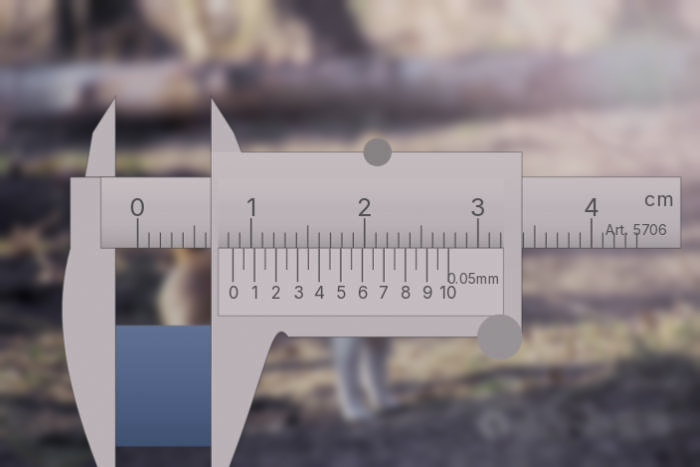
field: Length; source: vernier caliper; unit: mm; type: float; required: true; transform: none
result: 8.4 mm
